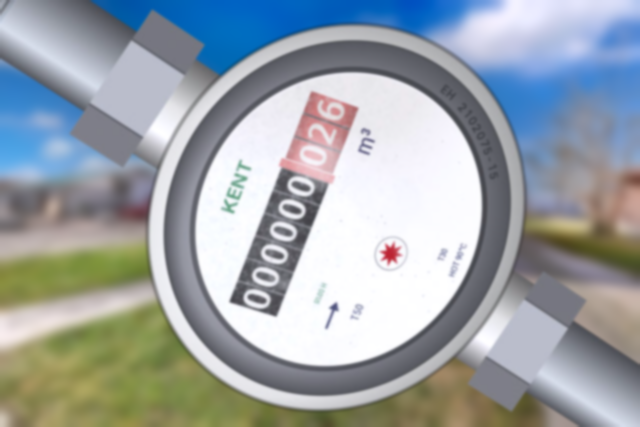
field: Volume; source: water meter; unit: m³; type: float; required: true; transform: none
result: 0.026 m³
